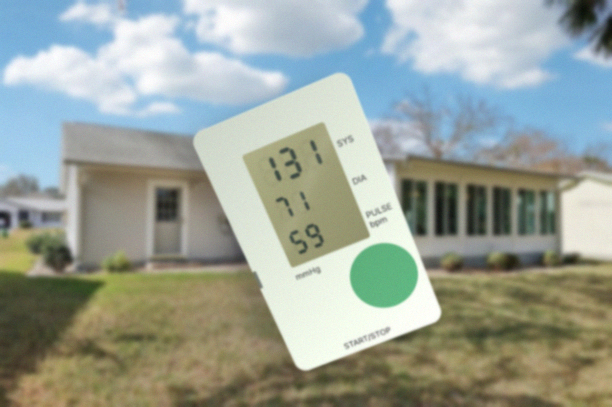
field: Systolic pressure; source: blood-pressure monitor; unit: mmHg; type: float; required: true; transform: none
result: 131 mmHg
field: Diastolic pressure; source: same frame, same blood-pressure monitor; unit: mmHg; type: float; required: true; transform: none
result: 71 mmHg
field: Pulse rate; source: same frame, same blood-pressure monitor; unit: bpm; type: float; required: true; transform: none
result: 59 bpm
